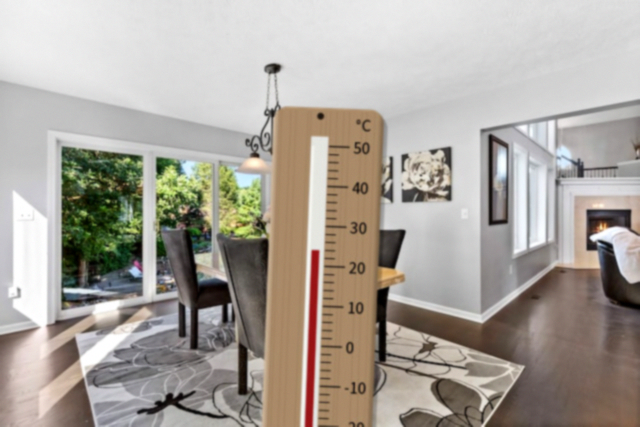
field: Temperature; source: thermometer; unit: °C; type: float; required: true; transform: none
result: 24 °C
